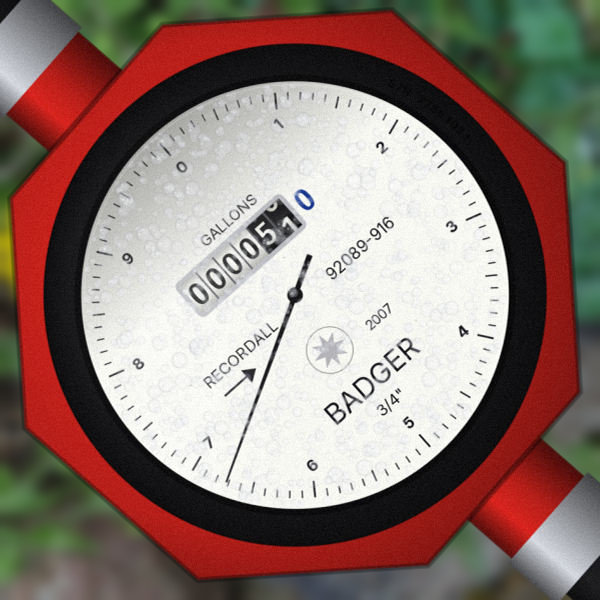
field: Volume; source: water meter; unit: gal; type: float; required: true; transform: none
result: 506.7 gal
